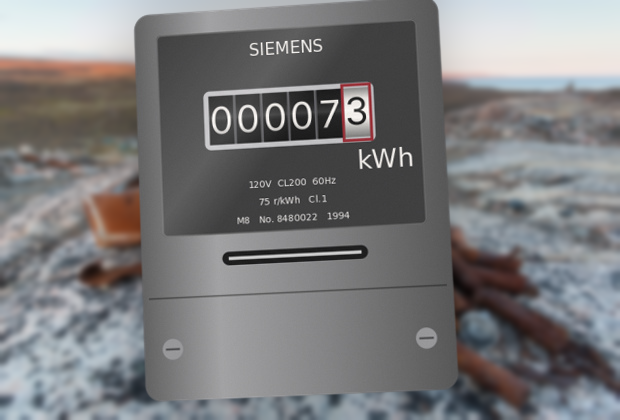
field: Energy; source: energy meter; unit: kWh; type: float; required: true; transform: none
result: 7.3 kWh
